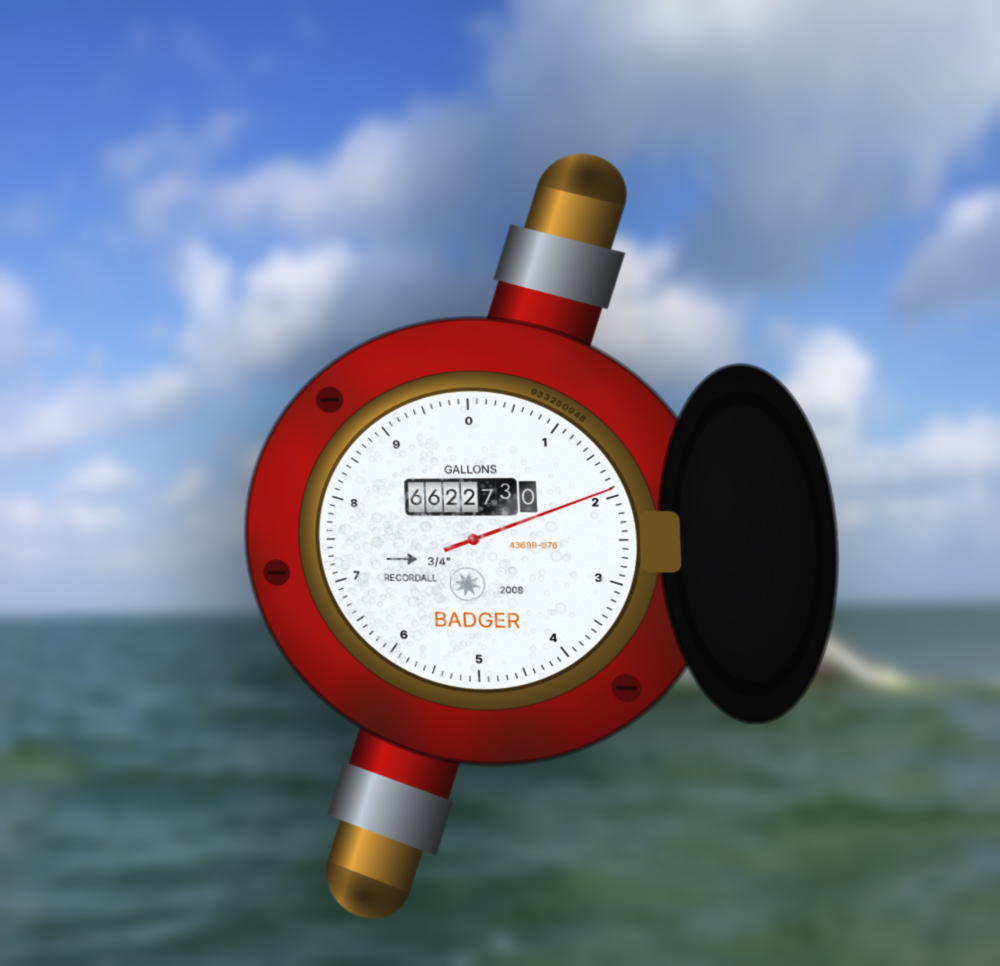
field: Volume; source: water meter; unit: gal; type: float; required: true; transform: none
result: 6622731.9 gal
